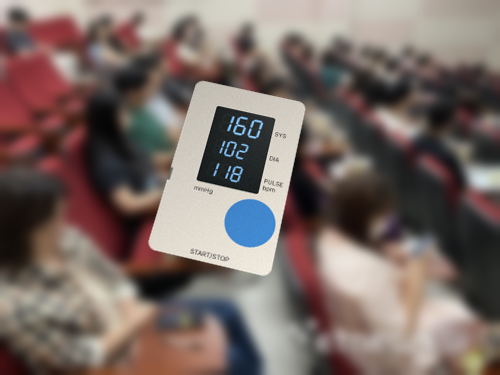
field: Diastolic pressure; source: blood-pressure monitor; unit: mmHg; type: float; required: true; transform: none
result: 102 mmHg
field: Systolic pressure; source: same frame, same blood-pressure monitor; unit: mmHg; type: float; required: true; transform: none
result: 160 mmHg
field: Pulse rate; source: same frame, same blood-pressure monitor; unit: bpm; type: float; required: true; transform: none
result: 118 bpm
